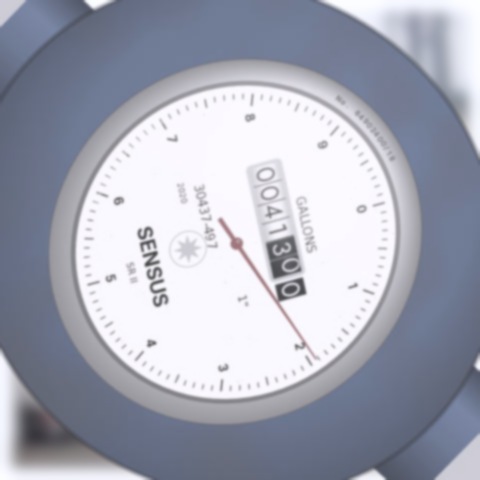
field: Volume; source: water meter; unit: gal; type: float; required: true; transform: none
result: 41301.9 gal
